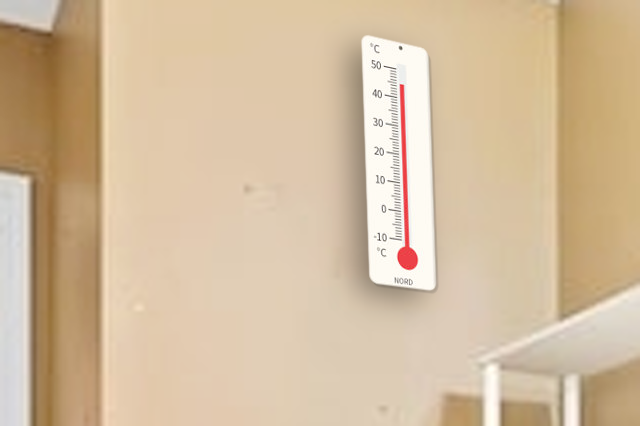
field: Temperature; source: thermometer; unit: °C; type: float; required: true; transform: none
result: 45 °C
